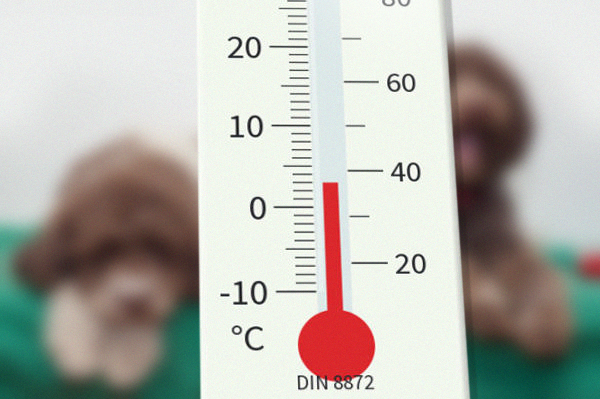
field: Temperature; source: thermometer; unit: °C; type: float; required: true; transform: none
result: 3 °C
